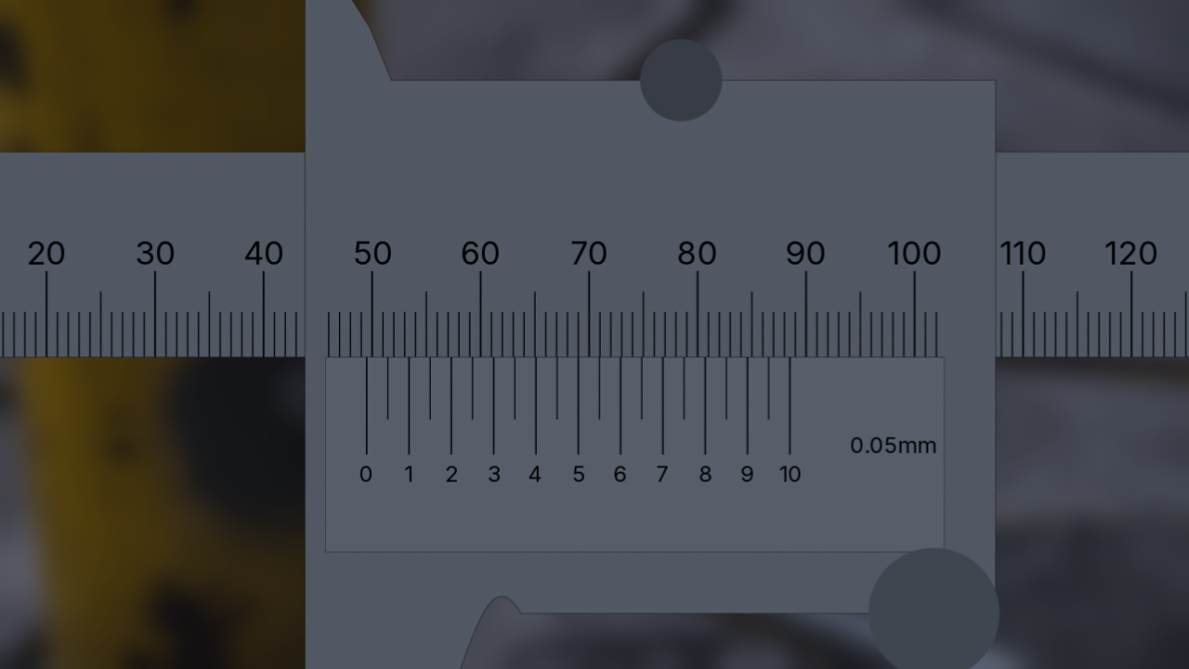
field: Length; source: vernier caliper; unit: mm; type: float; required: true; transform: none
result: 49.5 mm
